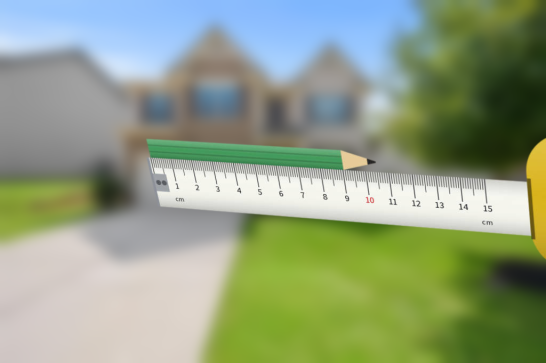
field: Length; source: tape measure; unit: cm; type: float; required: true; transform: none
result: 10.5 cm
